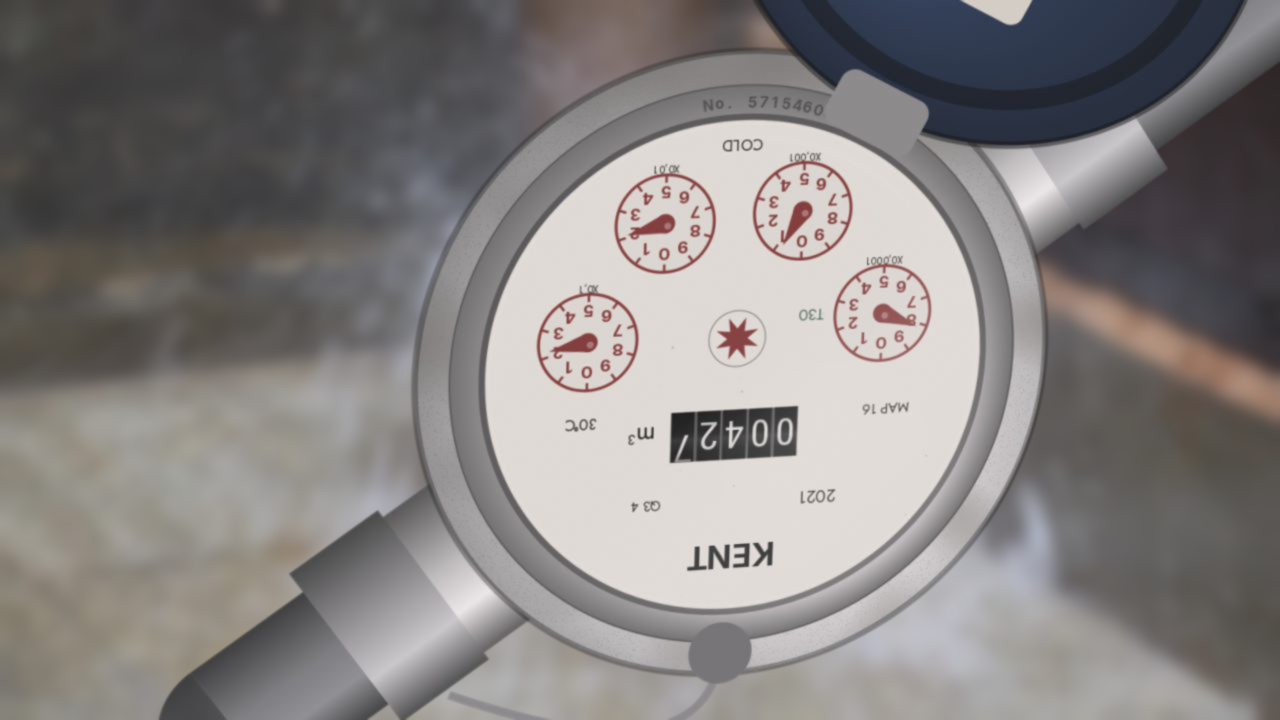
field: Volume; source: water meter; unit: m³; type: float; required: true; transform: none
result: 427.2208 m³
